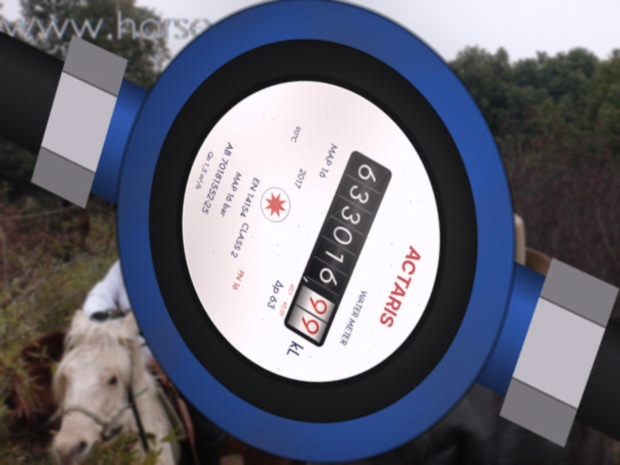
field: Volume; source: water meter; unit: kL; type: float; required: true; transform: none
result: 633016.99 kL
